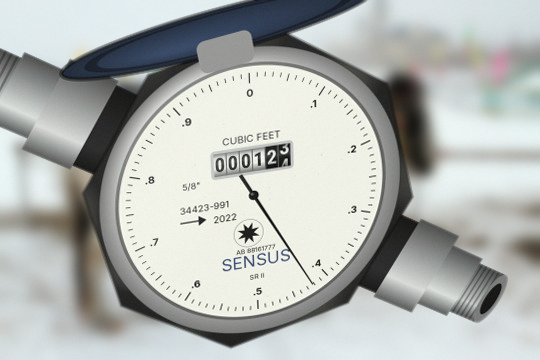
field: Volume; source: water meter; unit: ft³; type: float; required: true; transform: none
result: 123.42 ft³
